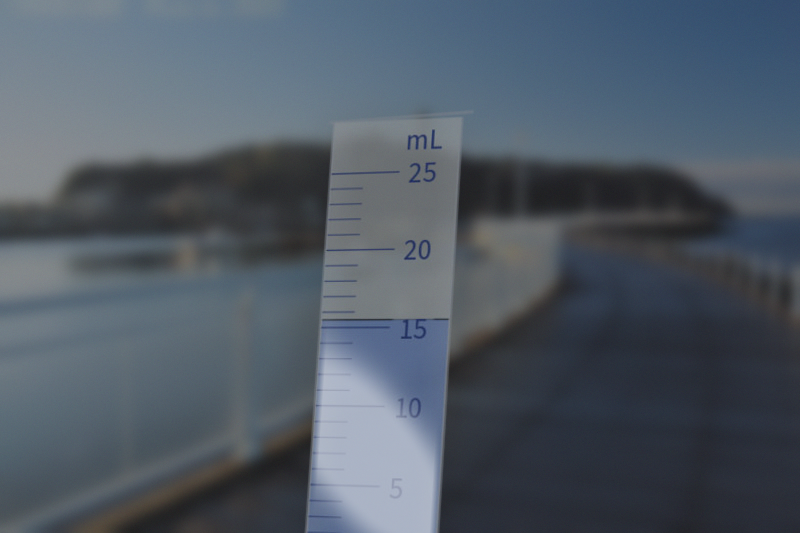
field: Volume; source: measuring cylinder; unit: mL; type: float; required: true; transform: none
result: 15.5 mL
